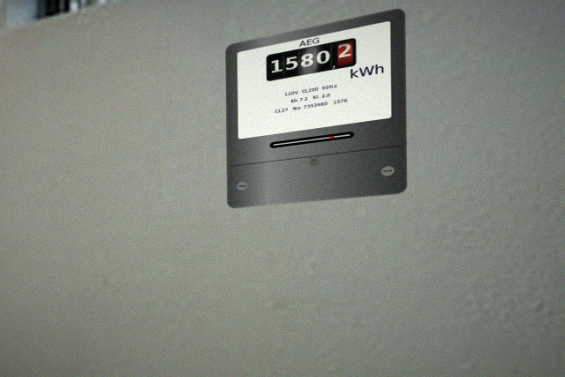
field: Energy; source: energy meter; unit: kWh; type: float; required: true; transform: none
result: 1580.2 kWh
